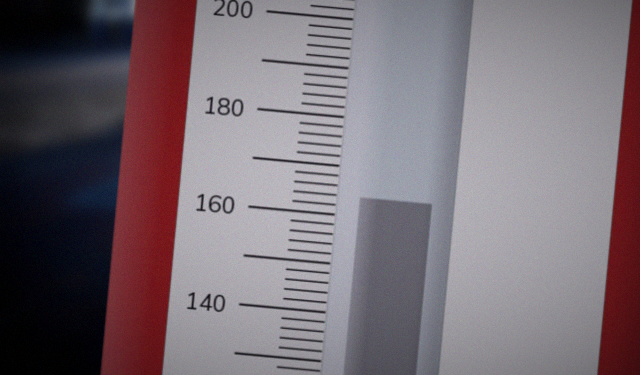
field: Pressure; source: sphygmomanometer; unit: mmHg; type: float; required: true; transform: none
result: 164 mmHg
